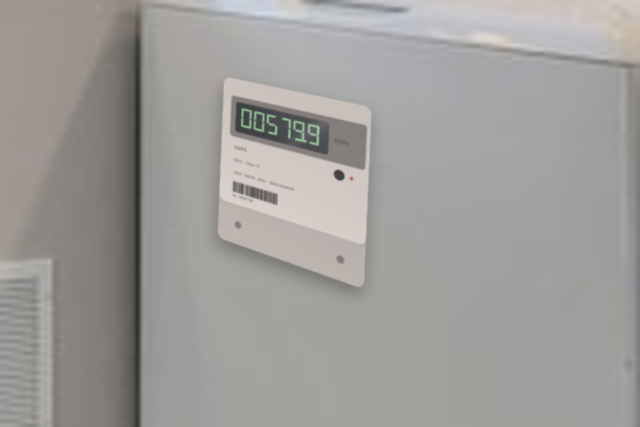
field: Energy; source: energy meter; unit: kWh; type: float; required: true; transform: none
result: 579.9 kWh
